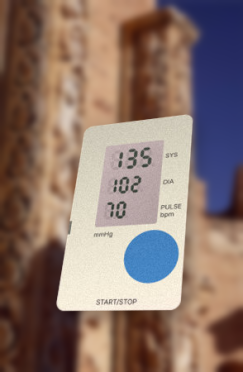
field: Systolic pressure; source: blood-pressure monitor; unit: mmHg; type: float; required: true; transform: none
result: 135 mmHg
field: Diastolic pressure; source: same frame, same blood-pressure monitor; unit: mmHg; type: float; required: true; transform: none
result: 102 mmHg
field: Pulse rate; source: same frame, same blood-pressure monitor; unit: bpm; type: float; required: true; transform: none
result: 70 bpm
